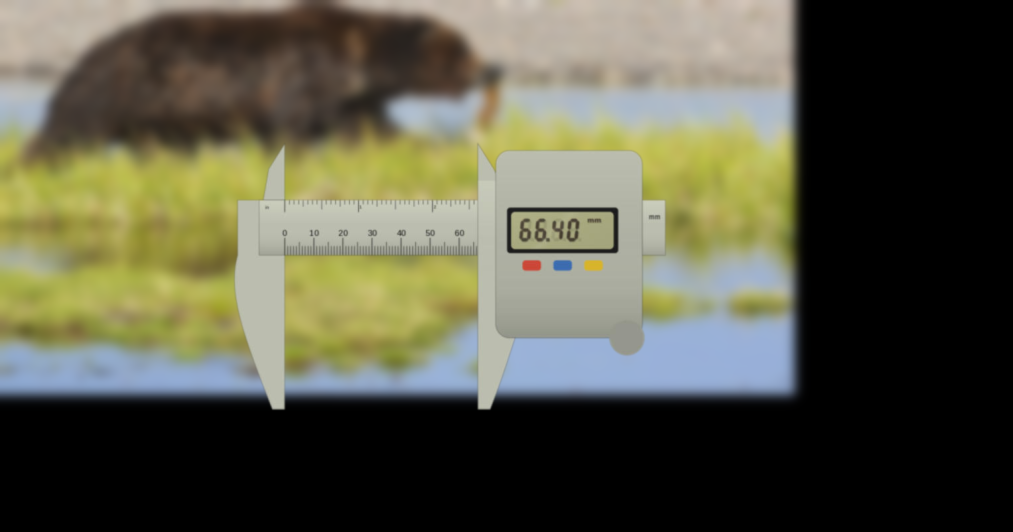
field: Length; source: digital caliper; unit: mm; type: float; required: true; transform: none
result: 66.40 mm
